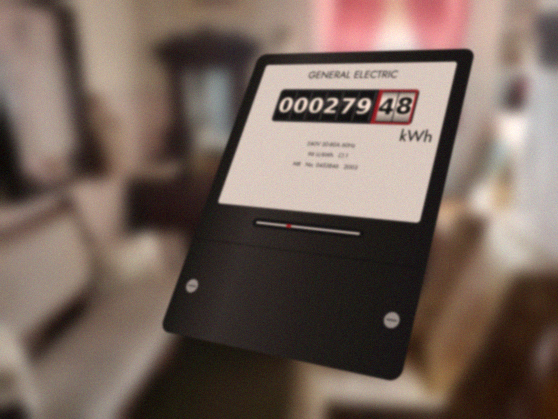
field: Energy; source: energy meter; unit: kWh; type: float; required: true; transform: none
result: 279.48 kWh
